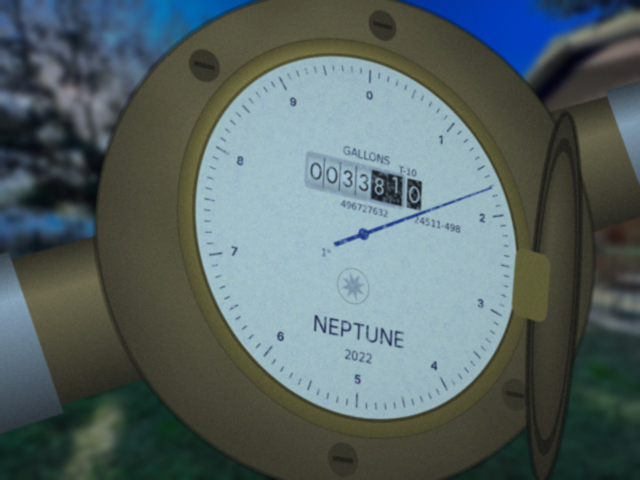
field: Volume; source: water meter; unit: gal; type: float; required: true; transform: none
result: 33811.7 gal
